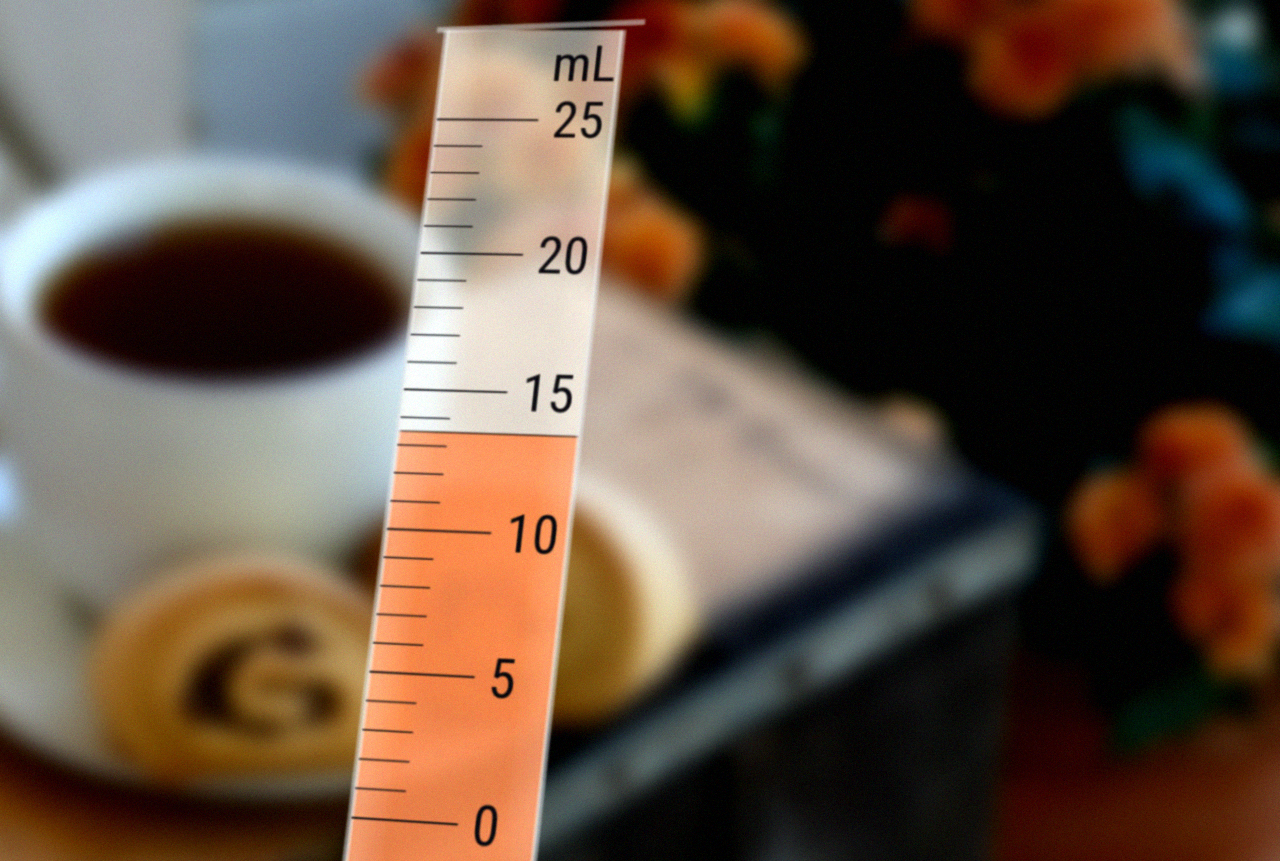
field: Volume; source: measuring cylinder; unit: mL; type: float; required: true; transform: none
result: 13.5 mL
